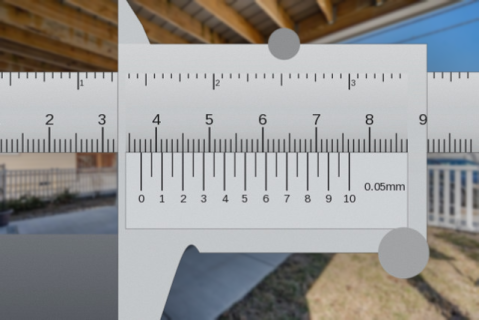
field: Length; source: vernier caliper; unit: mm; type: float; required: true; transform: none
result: 37.2 mm
